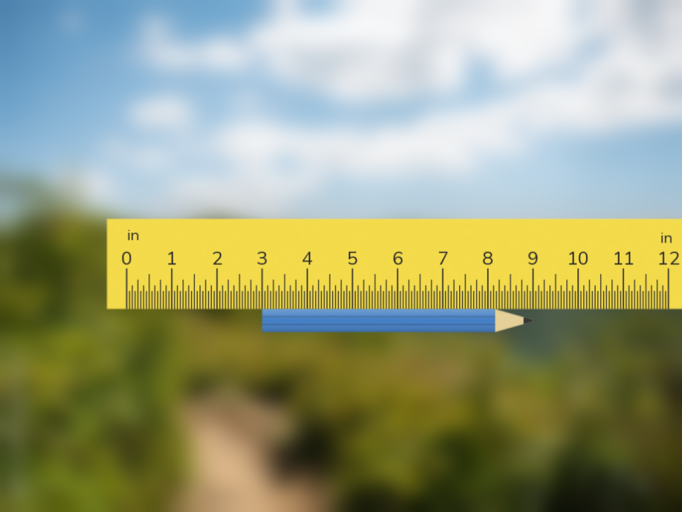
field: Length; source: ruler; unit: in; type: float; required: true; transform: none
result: 6 in
